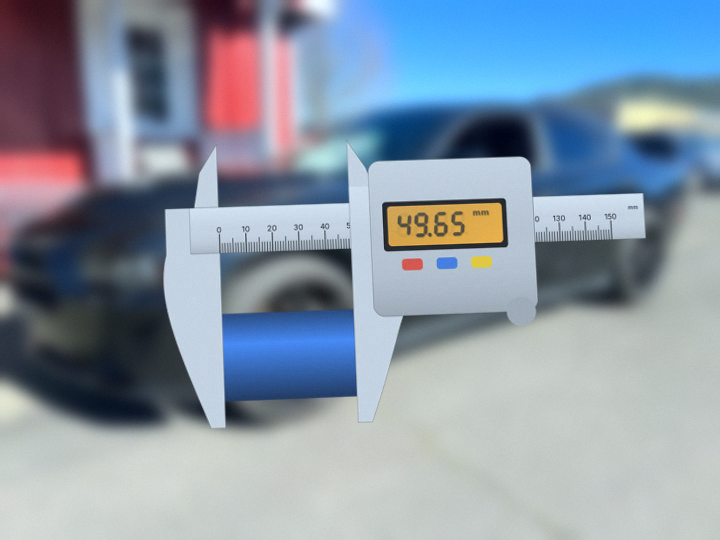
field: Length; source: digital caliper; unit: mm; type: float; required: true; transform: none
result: 49.65 mm
